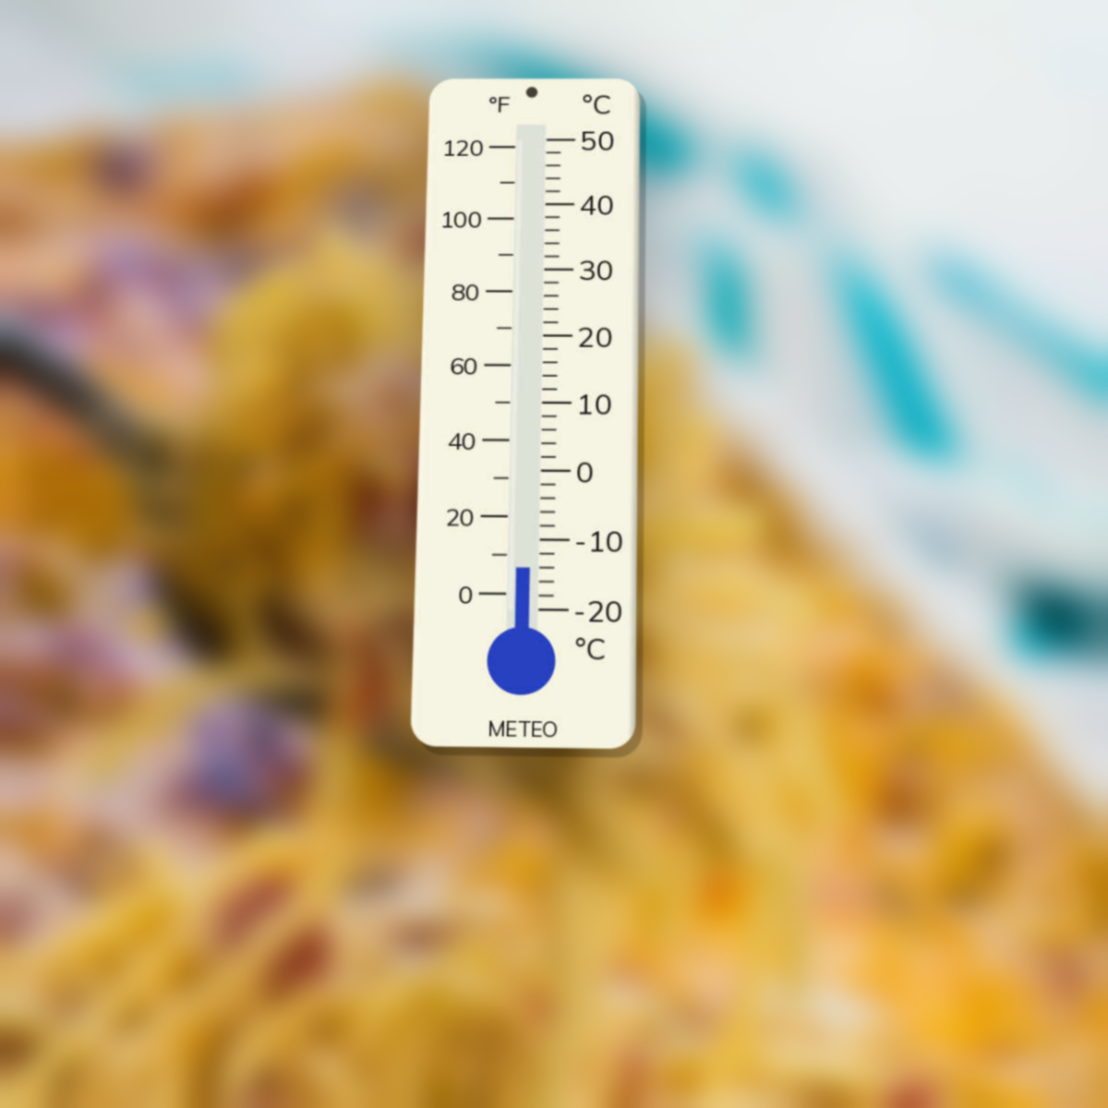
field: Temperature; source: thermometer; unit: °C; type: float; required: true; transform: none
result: -14 °C
